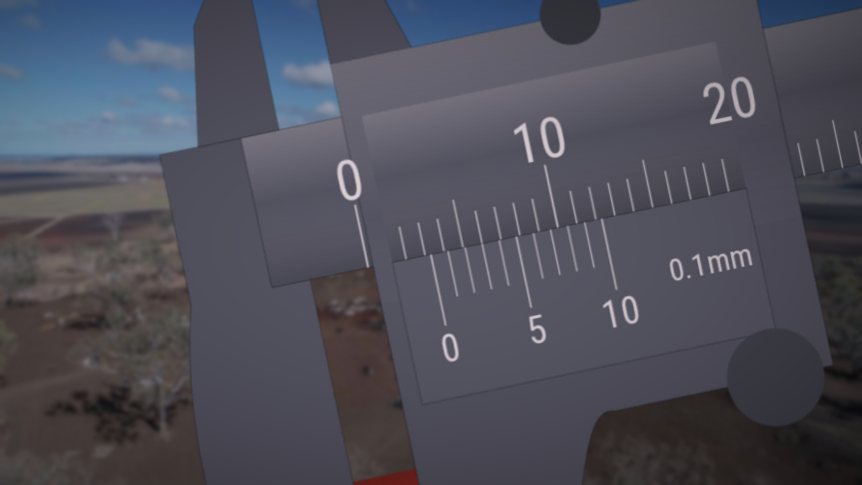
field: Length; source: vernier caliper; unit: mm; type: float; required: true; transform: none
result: 3.3 mm
